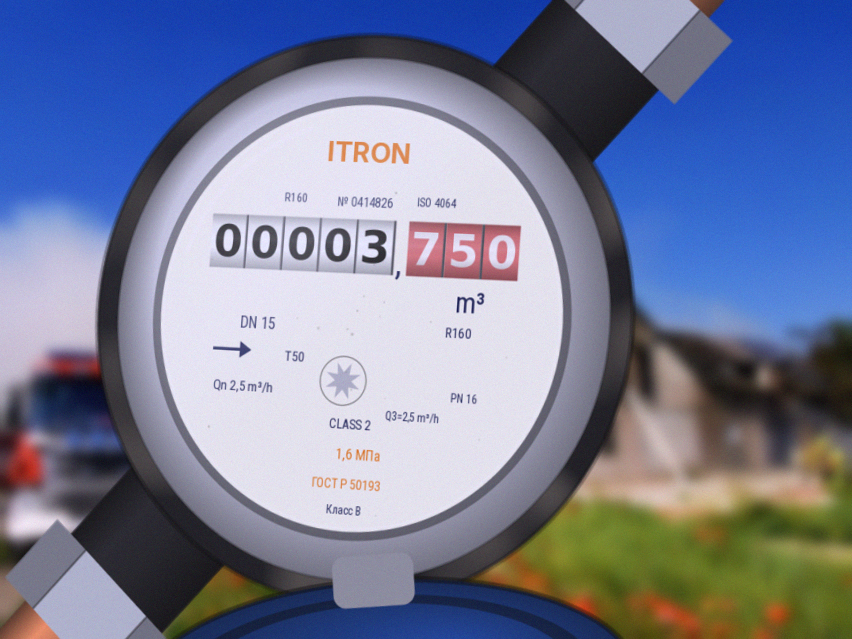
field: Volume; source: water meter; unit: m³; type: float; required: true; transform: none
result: 3.750 m³
